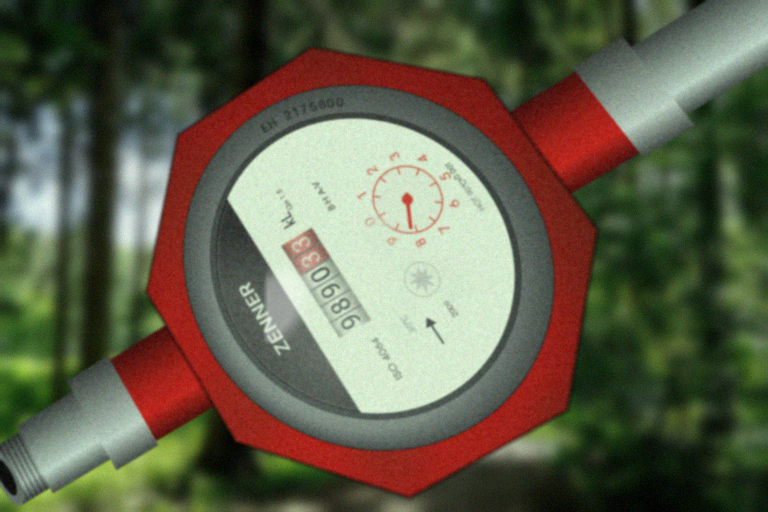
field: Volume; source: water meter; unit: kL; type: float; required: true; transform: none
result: 9890.338 kL
